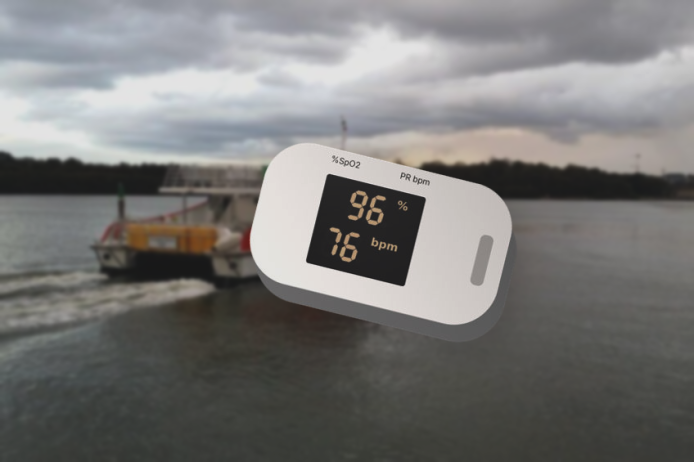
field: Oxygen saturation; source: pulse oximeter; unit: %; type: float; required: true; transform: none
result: 96 %
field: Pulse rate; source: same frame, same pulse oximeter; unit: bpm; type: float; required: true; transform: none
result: 76 bpm
